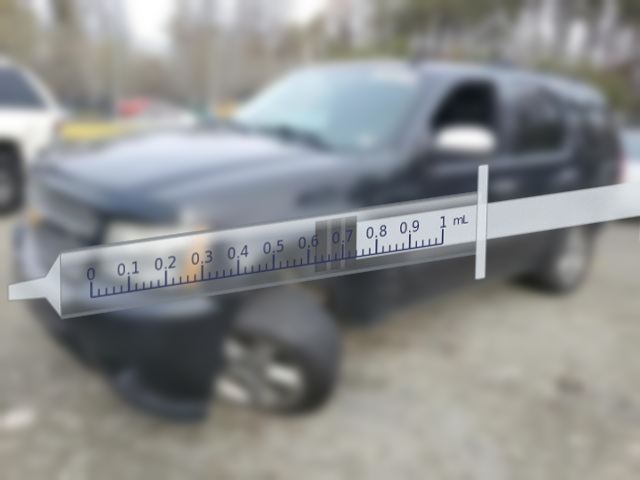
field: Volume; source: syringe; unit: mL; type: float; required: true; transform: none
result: 0.62 mL
